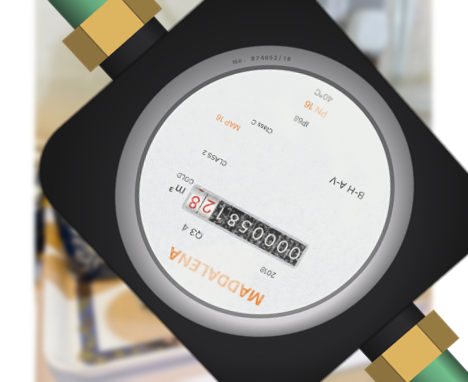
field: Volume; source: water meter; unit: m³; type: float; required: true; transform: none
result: 581.28 m³
